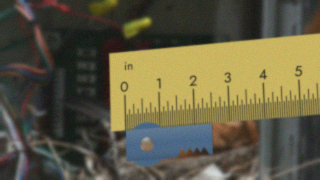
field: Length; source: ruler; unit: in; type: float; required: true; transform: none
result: 2.5 in
